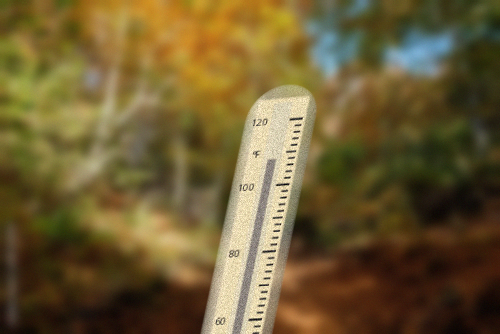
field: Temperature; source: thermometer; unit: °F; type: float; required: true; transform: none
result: 108 °F
